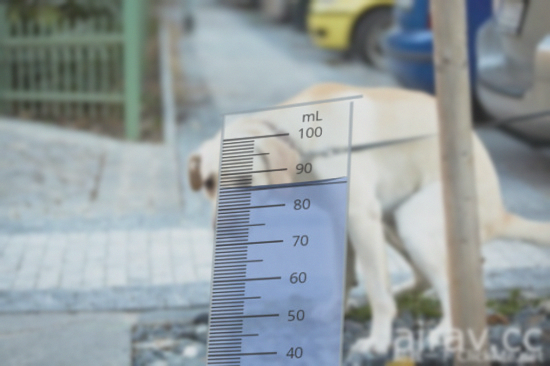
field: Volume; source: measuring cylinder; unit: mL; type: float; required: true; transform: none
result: 85 mL
